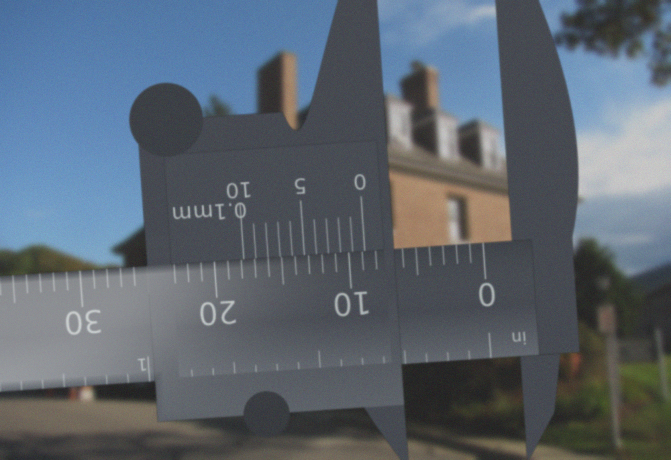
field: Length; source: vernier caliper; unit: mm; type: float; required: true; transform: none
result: 8.8 mm
